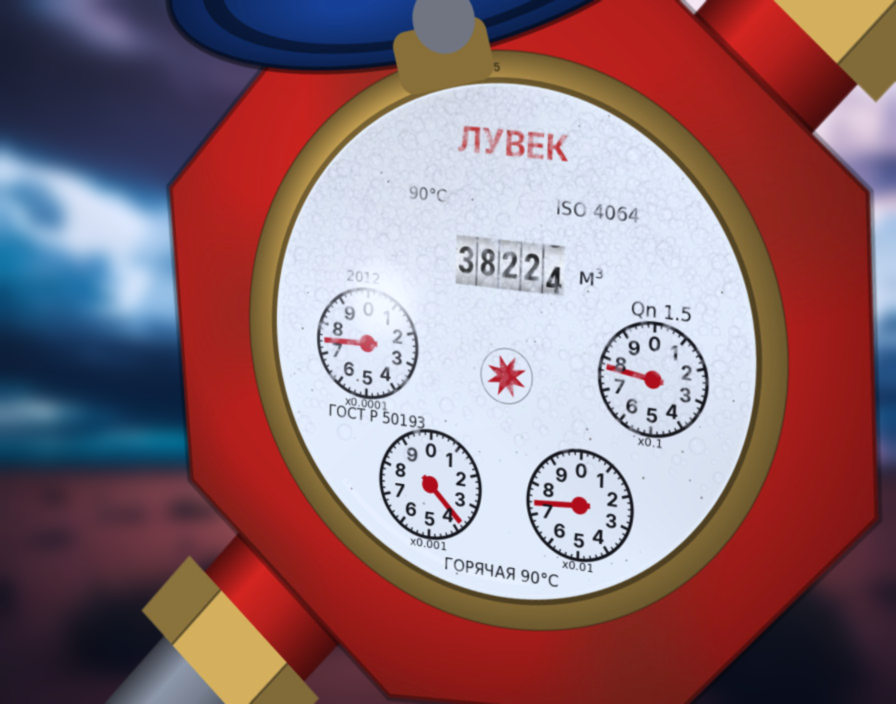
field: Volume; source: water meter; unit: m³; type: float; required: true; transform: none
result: 38223.7737 m³
